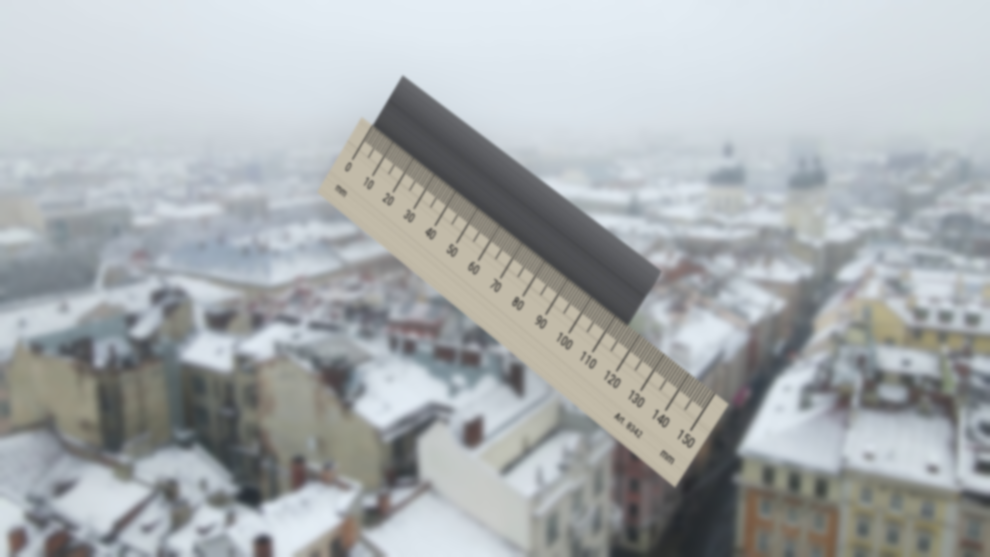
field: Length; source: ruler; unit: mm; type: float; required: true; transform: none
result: 115 mm
